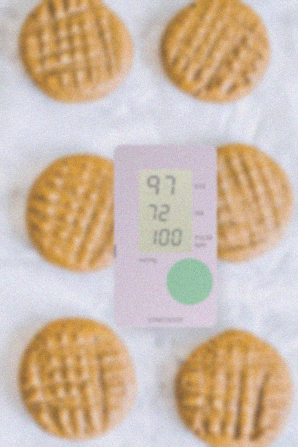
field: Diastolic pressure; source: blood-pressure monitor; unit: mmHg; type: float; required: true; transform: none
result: 72 mmHg
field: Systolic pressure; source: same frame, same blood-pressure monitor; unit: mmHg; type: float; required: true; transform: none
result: 97 mmHg
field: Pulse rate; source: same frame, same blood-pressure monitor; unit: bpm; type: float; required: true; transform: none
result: 100 bpm
